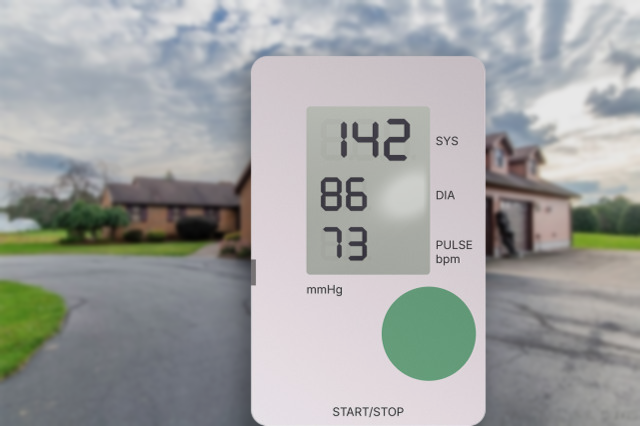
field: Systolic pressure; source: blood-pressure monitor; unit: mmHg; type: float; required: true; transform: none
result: 142 mmHg
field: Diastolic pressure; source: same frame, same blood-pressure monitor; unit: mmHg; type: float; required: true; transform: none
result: 86 mmHg
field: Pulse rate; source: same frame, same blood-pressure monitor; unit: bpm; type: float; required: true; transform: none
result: 73 bpm
